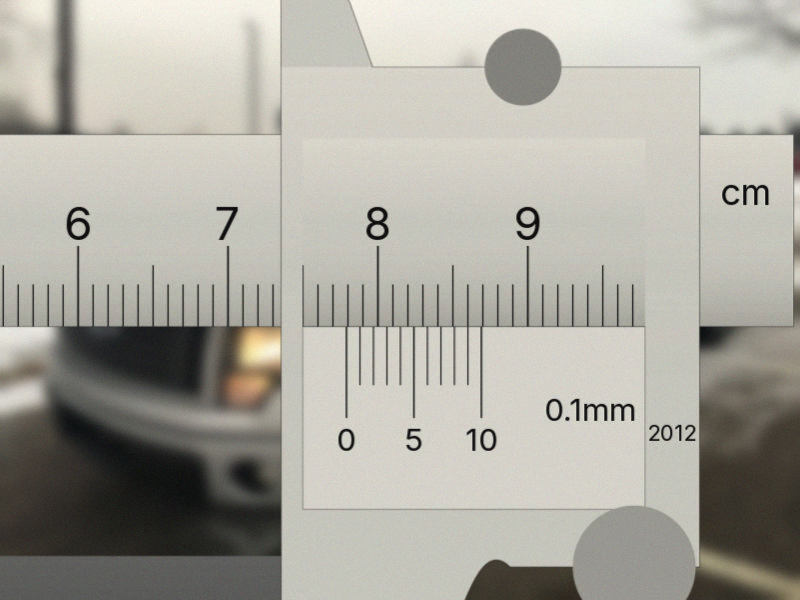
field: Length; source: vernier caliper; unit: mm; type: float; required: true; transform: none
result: 77.9 mm
